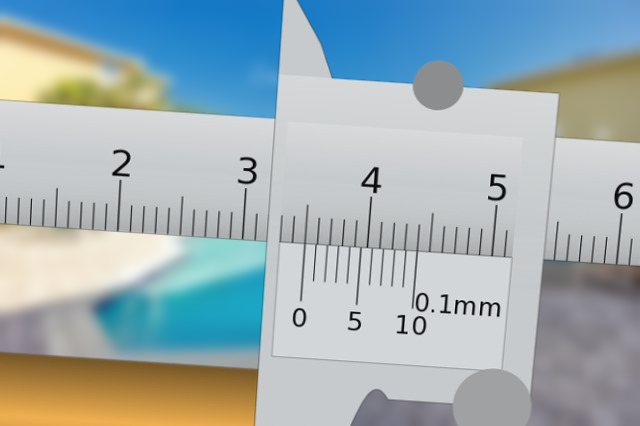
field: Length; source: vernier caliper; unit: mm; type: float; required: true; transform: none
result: 35.0 mm
